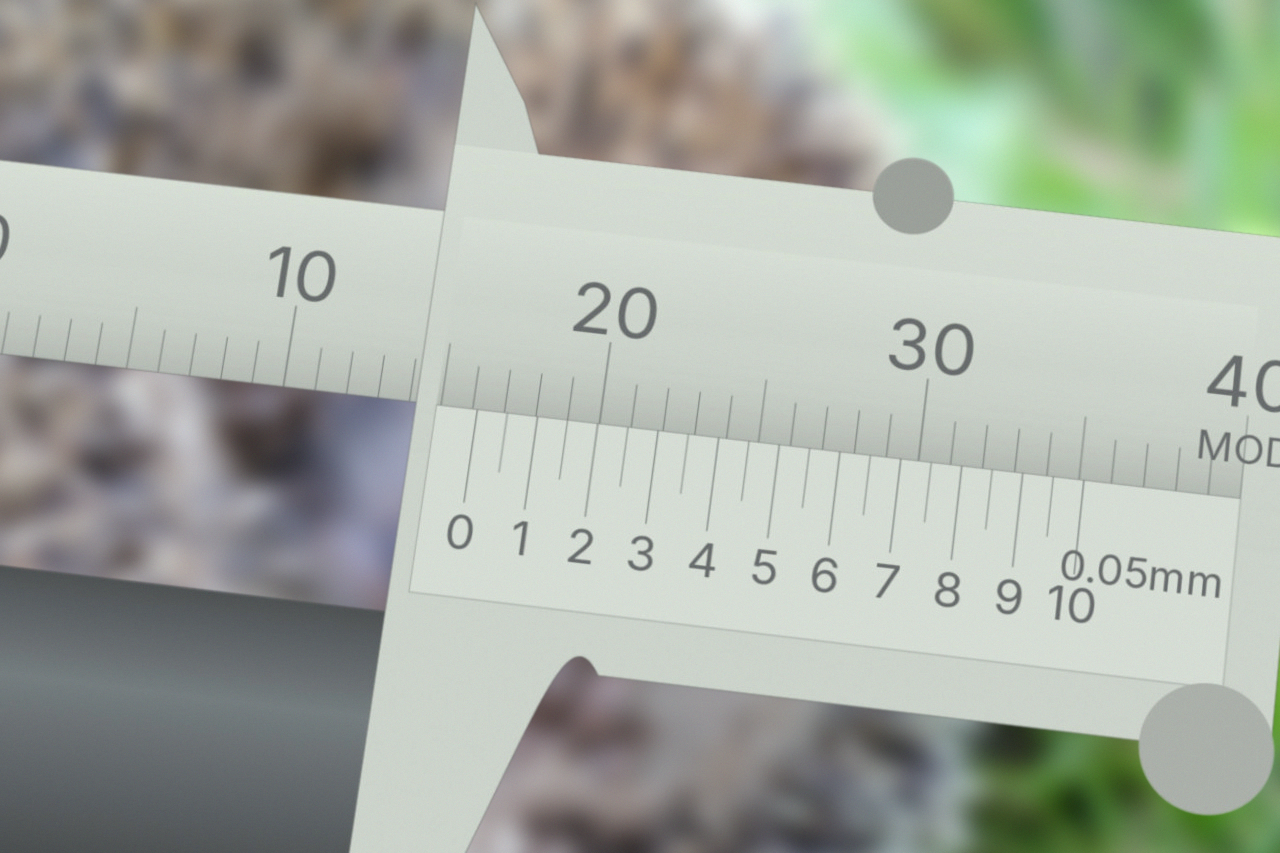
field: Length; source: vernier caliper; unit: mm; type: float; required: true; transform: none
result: 16.15 mm
